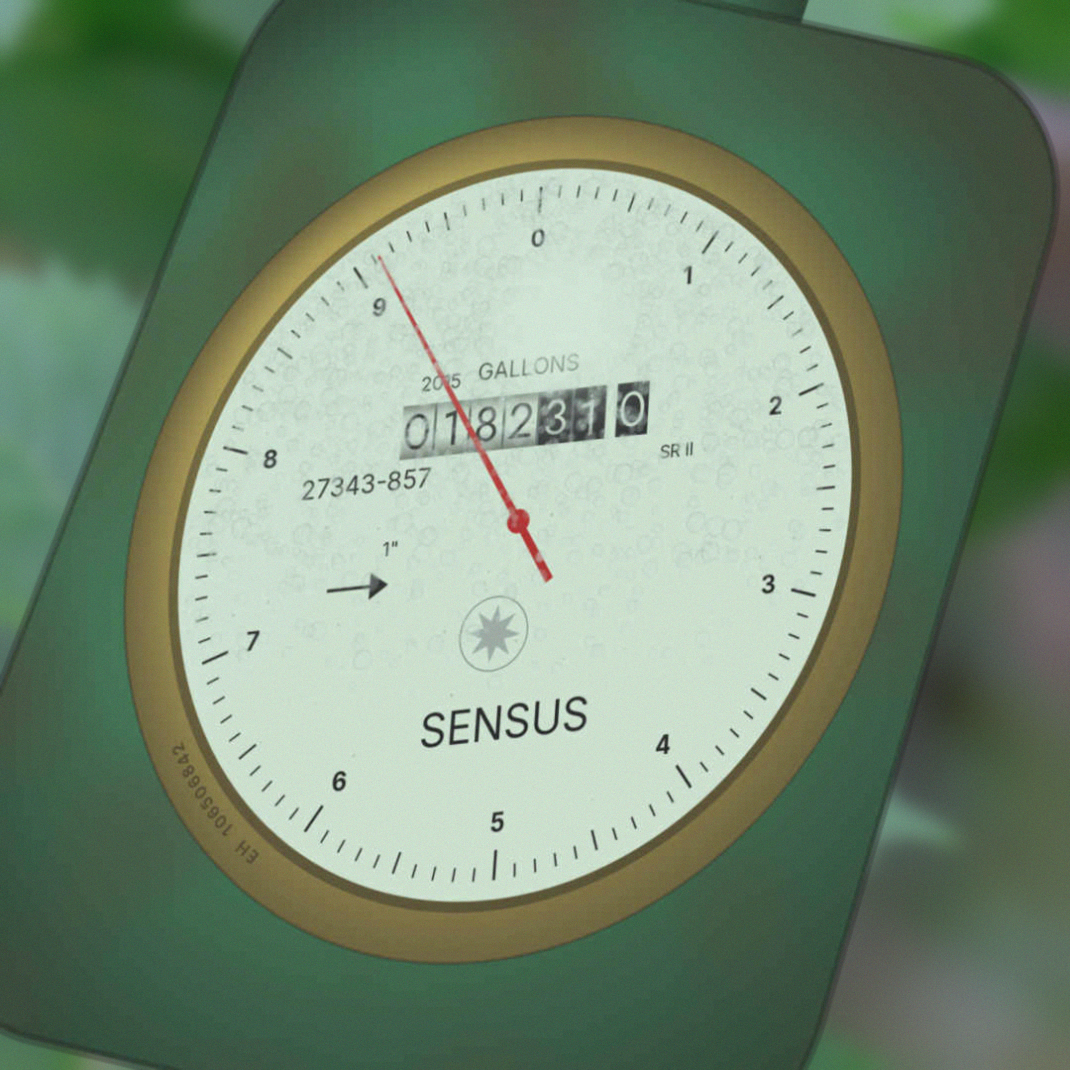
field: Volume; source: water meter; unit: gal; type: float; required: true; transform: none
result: 182309.1 gal
